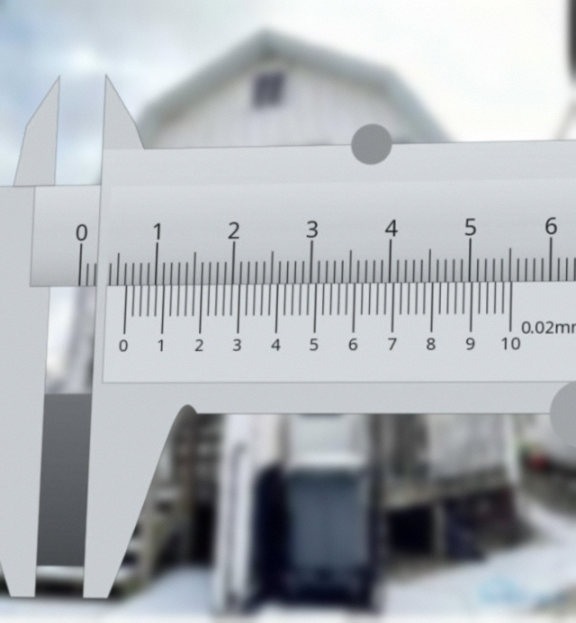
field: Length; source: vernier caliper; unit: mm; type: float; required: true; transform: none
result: 6.2 mm
